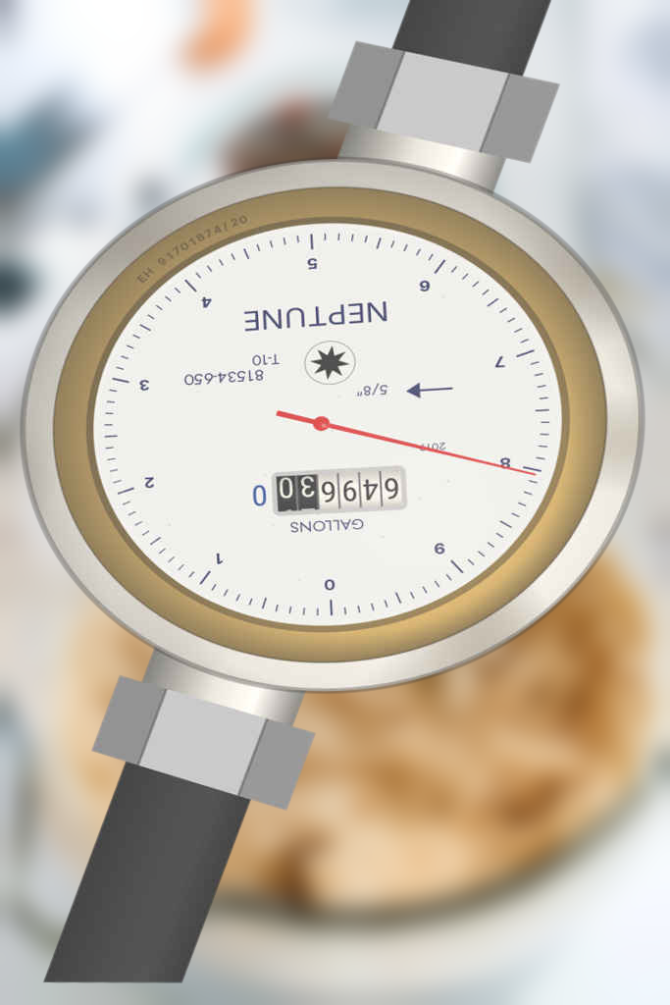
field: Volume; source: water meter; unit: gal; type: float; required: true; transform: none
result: 6496298.0 gal
